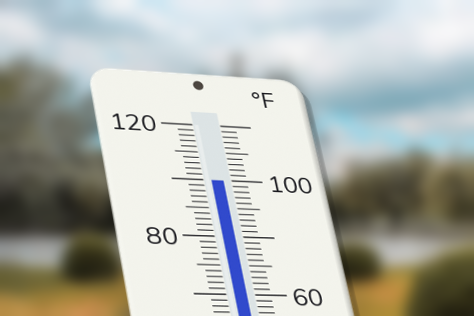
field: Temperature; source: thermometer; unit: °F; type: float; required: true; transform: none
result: 100 °F
